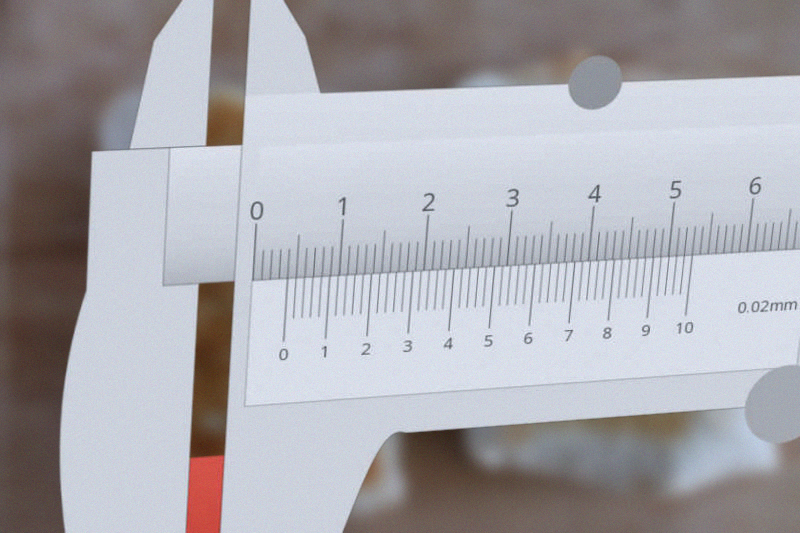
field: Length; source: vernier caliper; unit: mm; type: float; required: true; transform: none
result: 4.0 mm
